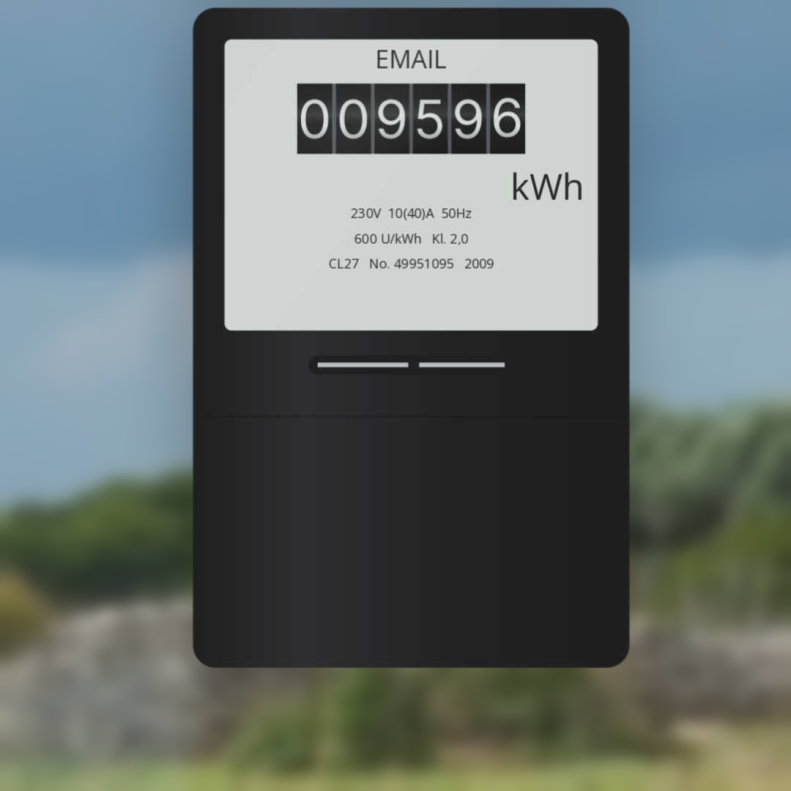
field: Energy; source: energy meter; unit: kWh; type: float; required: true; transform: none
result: 9596 kWh
